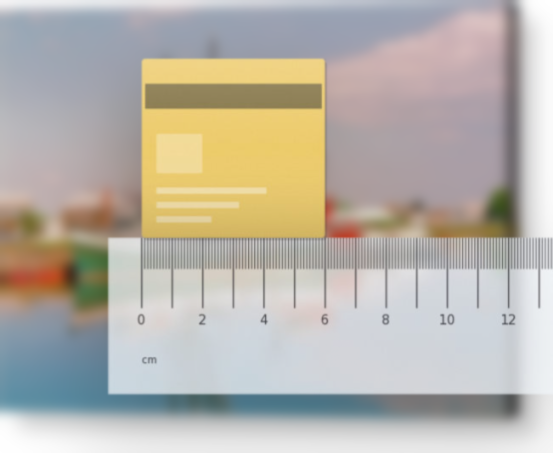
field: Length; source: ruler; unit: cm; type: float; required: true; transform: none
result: 6 cm
